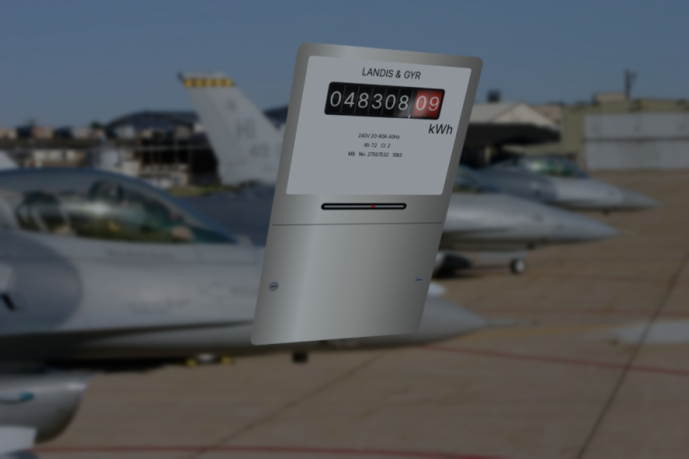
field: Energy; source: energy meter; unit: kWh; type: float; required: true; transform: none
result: 48308.09 kWh
